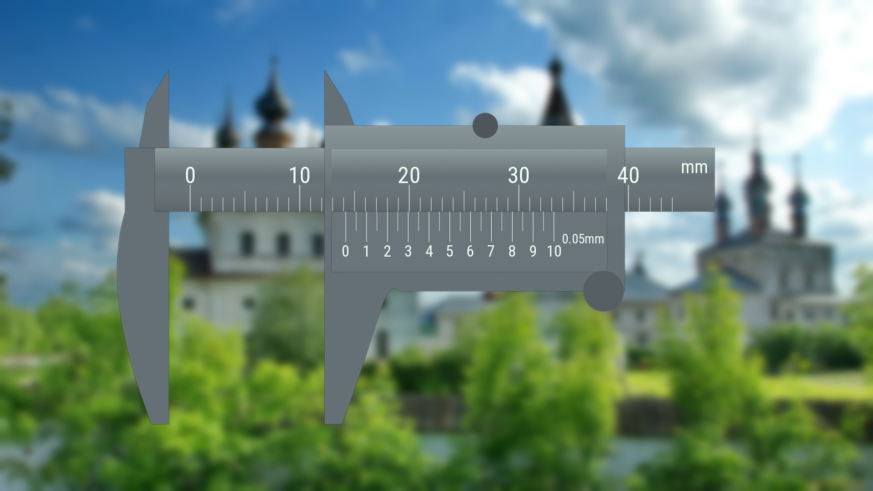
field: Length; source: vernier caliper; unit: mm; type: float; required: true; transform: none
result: 14.2 mm
